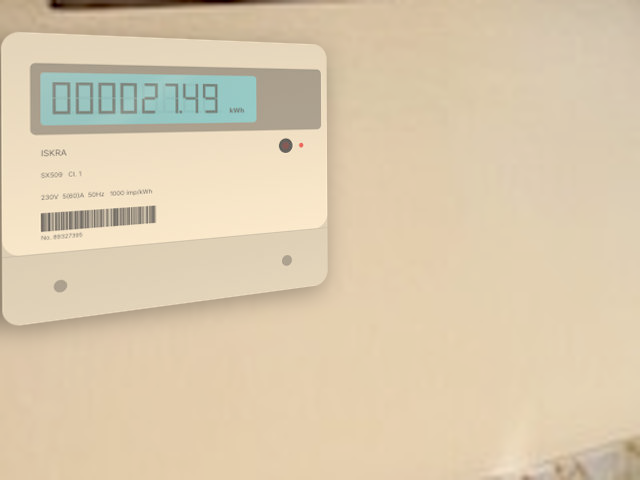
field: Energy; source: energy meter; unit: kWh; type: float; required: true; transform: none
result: 27.49 kWh
